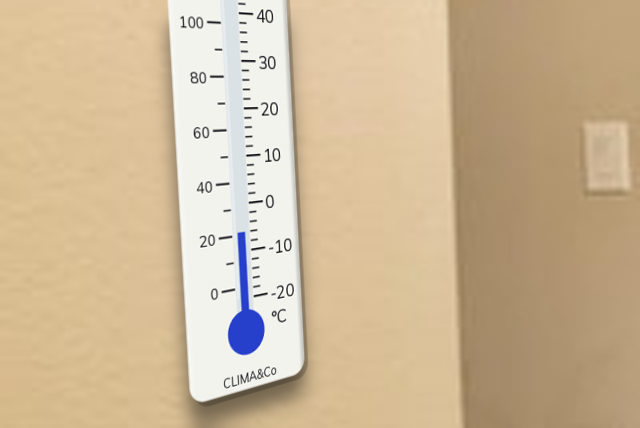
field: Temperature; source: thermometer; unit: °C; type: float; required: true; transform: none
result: -6 °C
